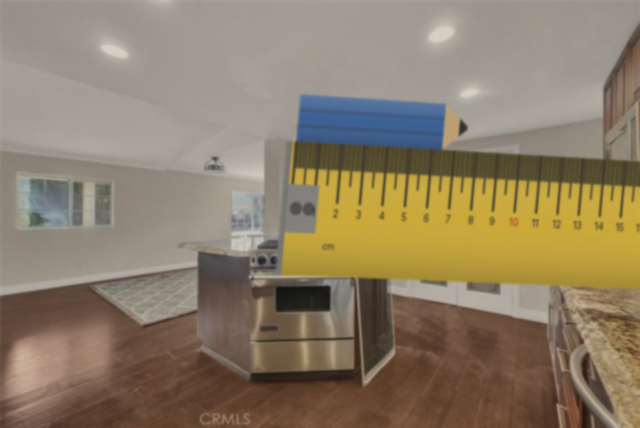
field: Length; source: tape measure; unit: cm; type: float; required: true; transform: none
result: 7.5 cm
